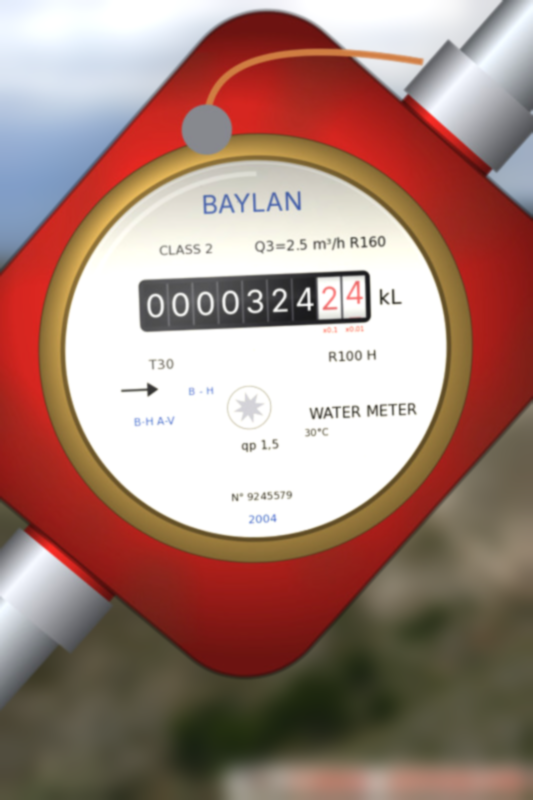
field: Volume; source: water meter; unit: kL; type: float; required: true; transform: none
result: 324.24 kL
